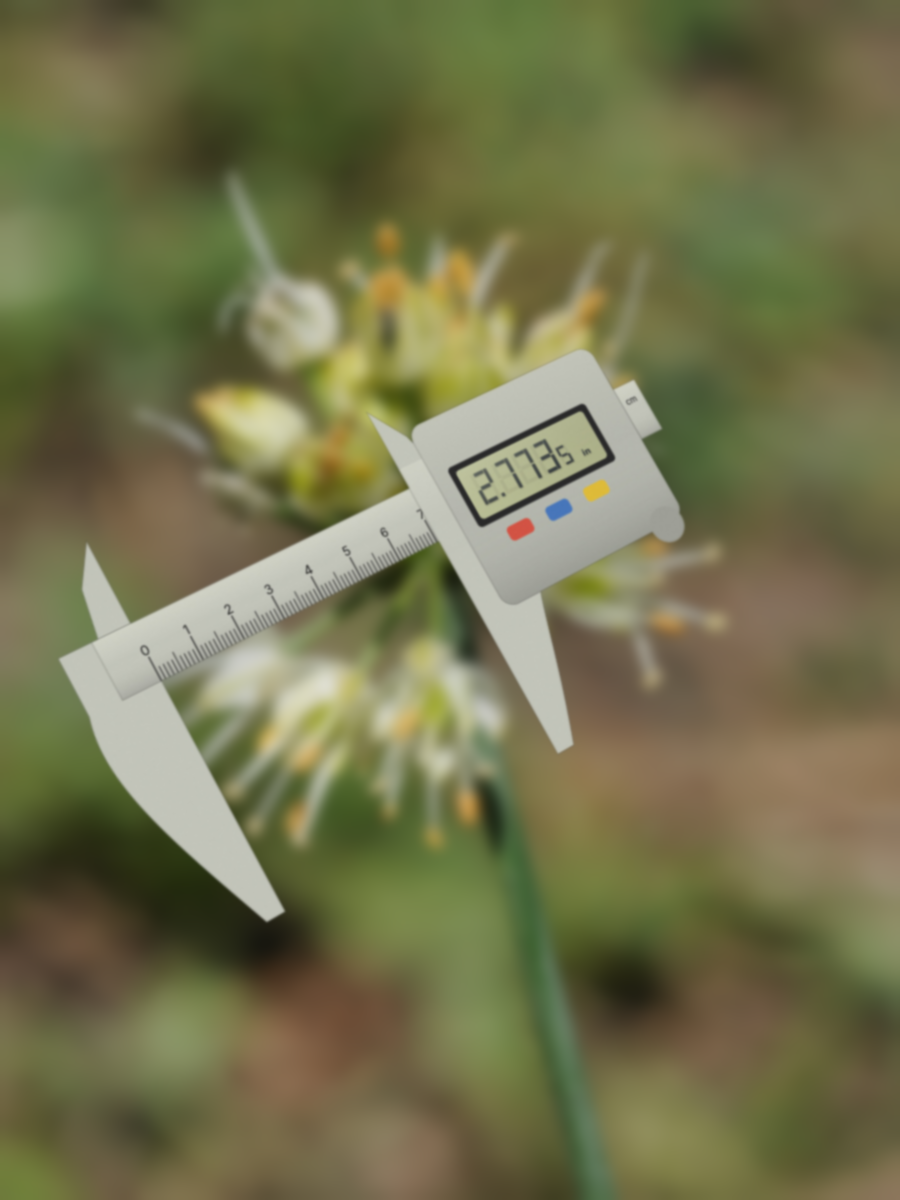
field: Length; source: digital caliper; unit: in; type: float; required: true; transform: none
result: 2.7735 in
